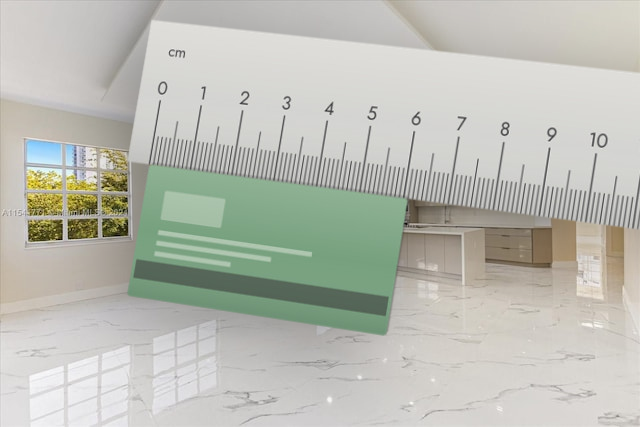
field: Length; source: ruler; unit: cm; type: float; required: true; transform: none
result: 6.1 cm
